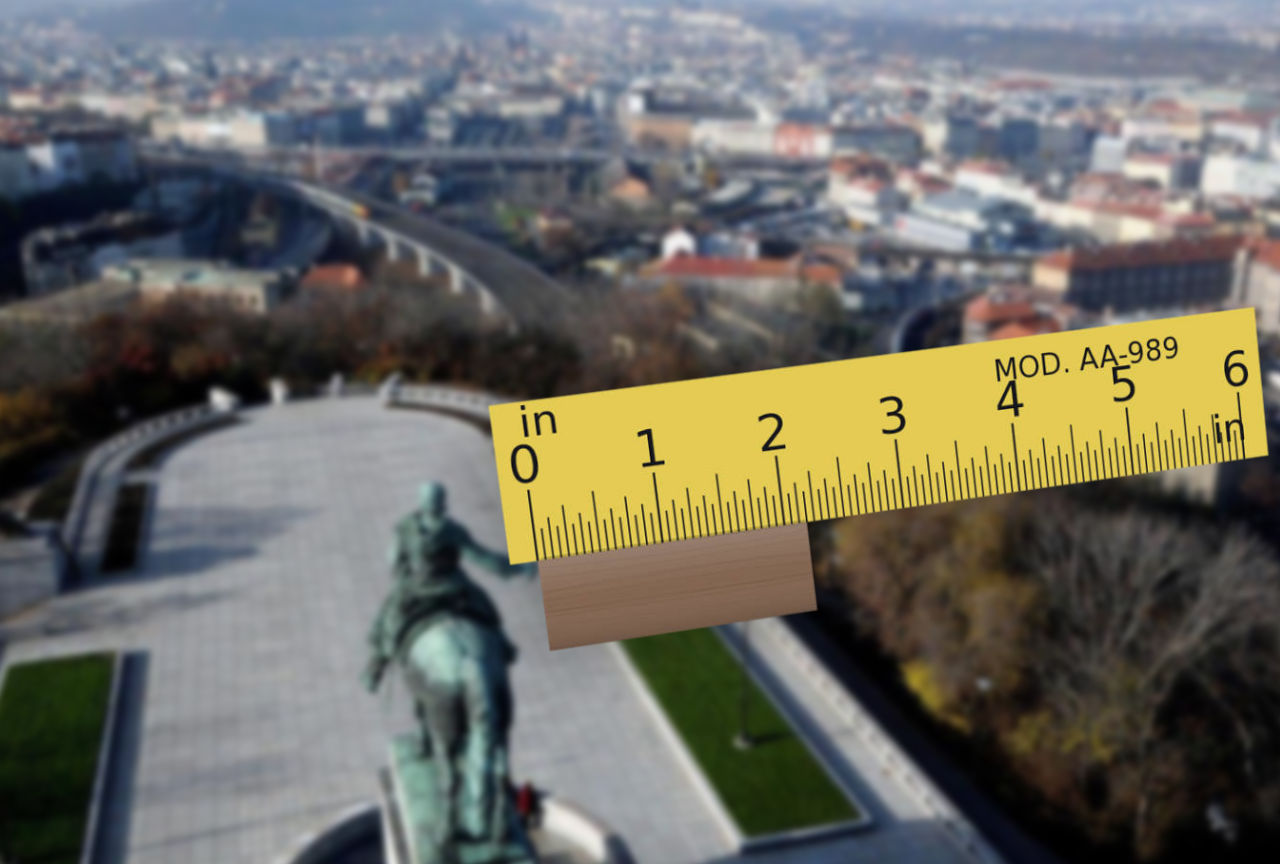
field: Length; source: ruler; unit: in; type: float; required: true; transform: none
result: 2.1875 in
